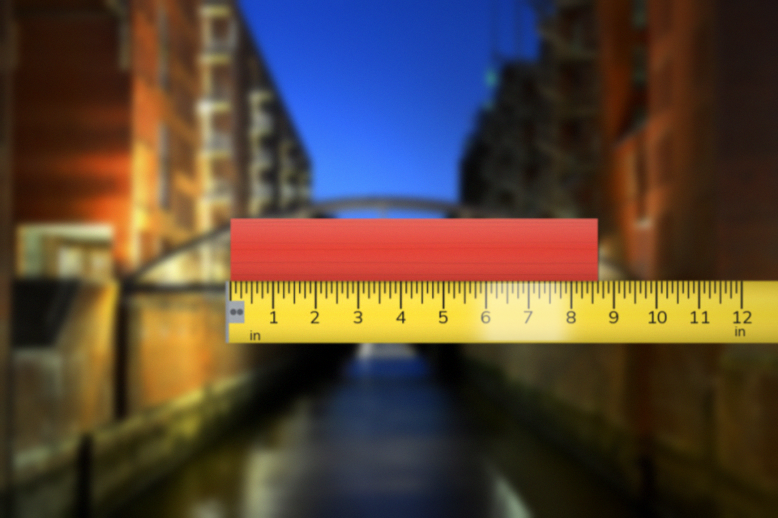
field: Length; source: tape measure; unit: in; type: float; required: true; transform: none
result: 8.625 in
